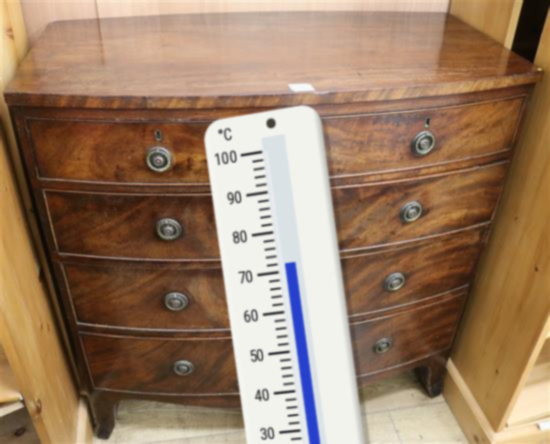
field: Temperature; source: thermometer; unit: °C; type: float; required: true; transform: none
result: 72 °C
